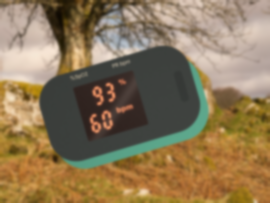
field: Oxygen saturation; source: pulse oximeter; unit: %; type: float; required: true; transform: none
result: 93 %
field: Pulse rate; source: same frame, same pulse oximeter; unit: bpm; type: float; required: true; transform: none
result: 60 bpm
